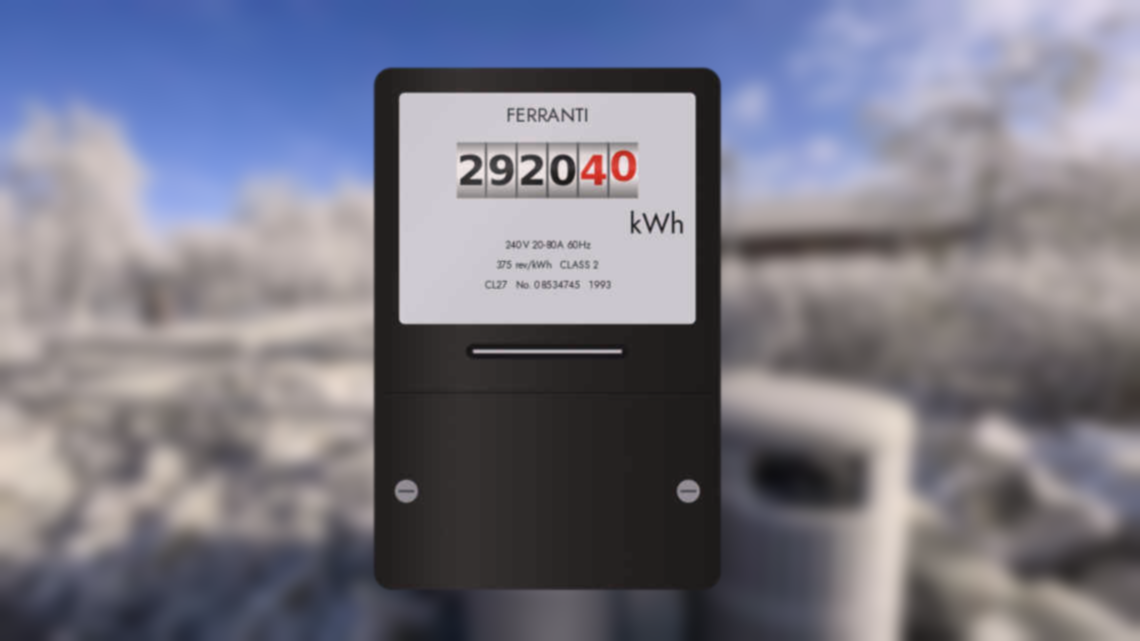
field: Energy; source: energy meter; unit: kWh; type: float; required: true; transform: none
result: 2920.40 kWh
